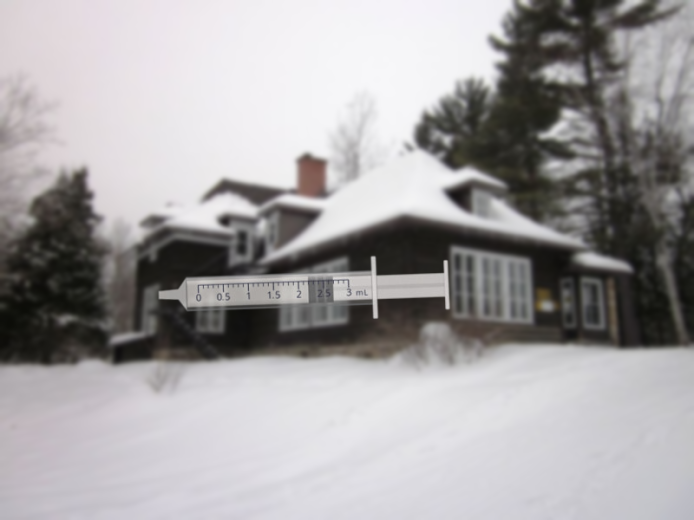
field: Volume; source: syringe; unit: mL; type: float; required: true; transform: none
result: 2.2 mL
